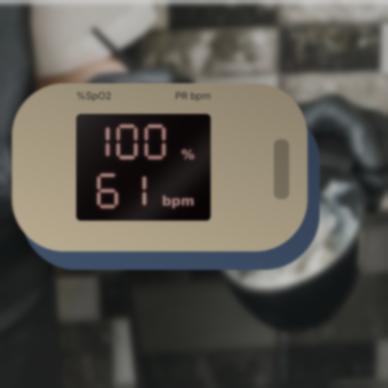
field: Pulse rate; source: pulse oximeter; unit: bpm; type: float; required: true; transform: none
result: 61 bpm
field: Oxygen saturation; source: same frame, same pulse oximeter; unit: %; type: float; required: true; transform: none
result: 100 %
